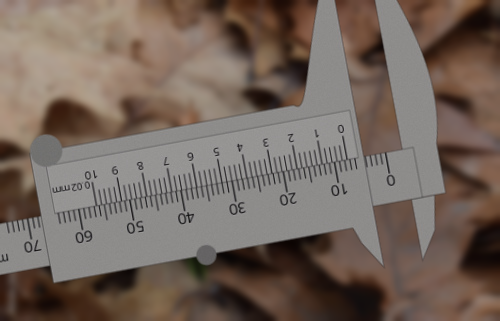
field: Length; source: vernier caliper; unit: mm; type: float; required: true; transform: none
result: 7.5 mm
